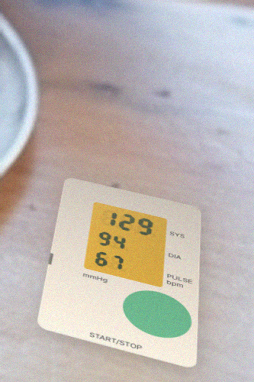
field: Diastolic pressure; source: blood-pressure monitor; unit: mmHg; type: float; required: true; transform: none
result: 94 mmHg
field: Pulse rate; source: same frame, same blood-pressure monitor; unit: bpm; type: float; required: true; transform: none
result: 67 bpm
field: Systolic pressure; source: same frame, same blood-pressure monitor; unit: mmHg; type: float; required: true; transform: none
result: 129 mmHg
